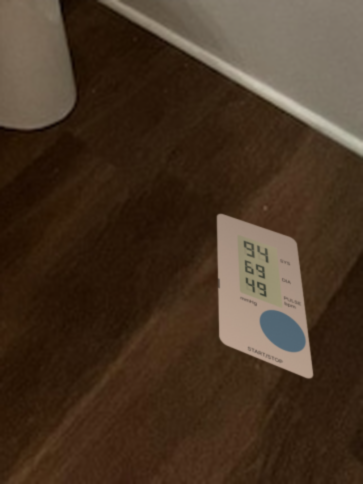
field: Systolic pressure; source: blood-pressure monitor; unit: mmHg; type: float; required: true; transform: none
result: 94 mmHg
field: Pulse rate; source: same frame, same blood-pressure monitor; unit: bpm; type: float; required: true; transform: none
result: 49 bpm
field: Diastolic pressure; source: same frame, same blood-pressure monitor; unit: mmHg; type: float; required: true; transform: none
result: 69 mmHg
